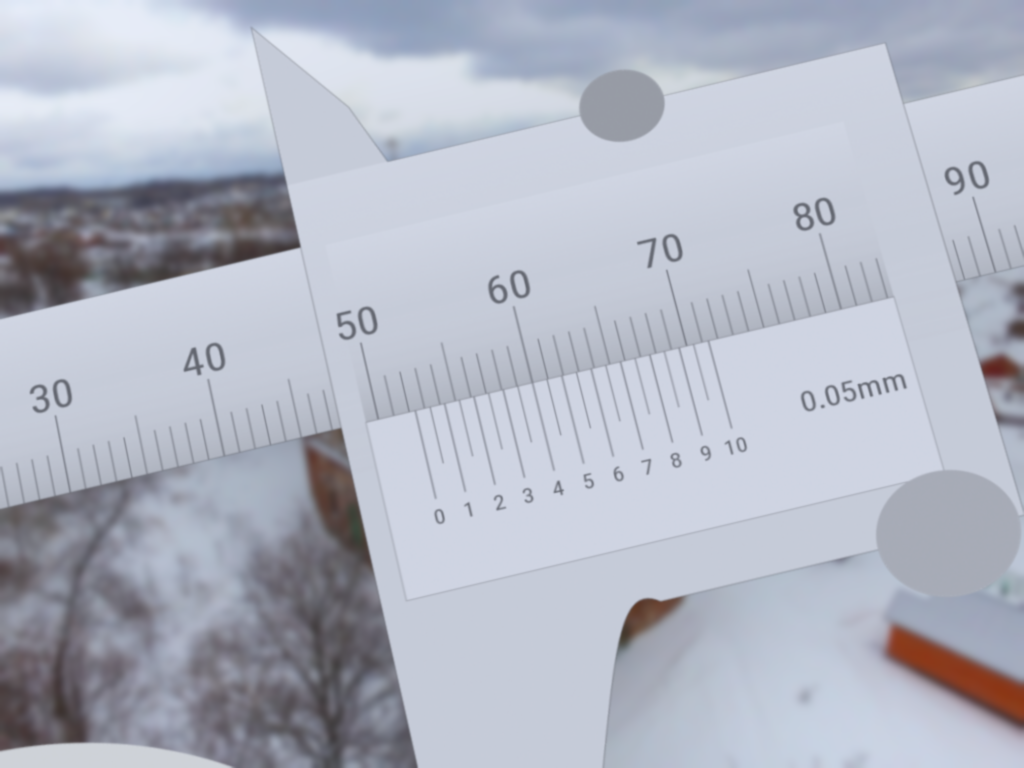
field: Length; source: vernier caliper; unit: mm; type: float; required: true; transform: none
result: 52.4 mm
